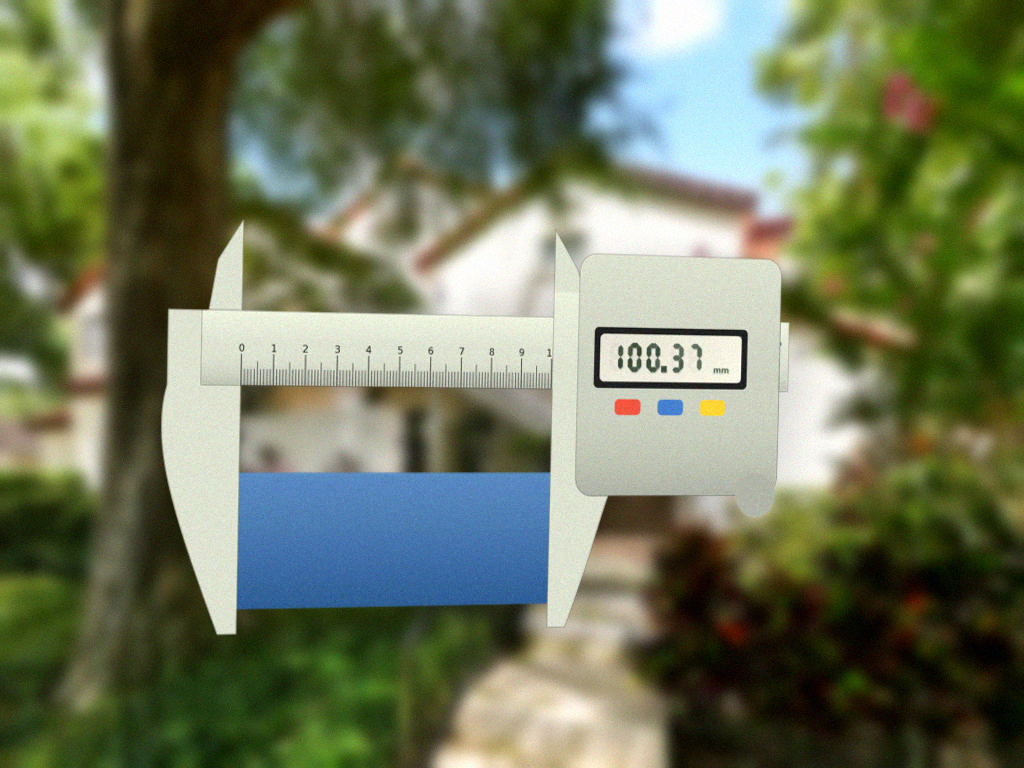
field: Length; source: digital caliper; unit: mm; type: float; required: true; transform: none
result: 100.37 mm
